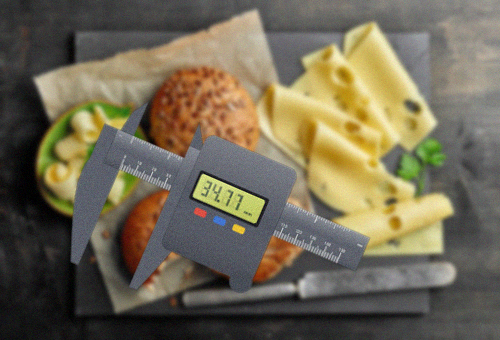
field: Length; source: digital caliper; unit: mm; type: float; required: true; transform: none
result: 34.77 mm
